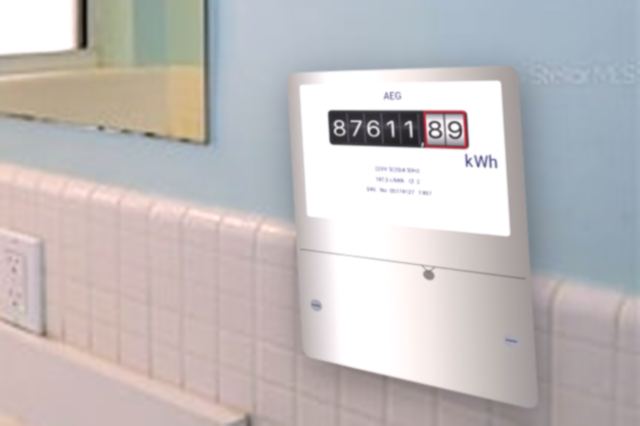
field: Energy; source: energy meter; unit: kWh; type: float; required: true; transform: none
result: 87611.89 kWh
